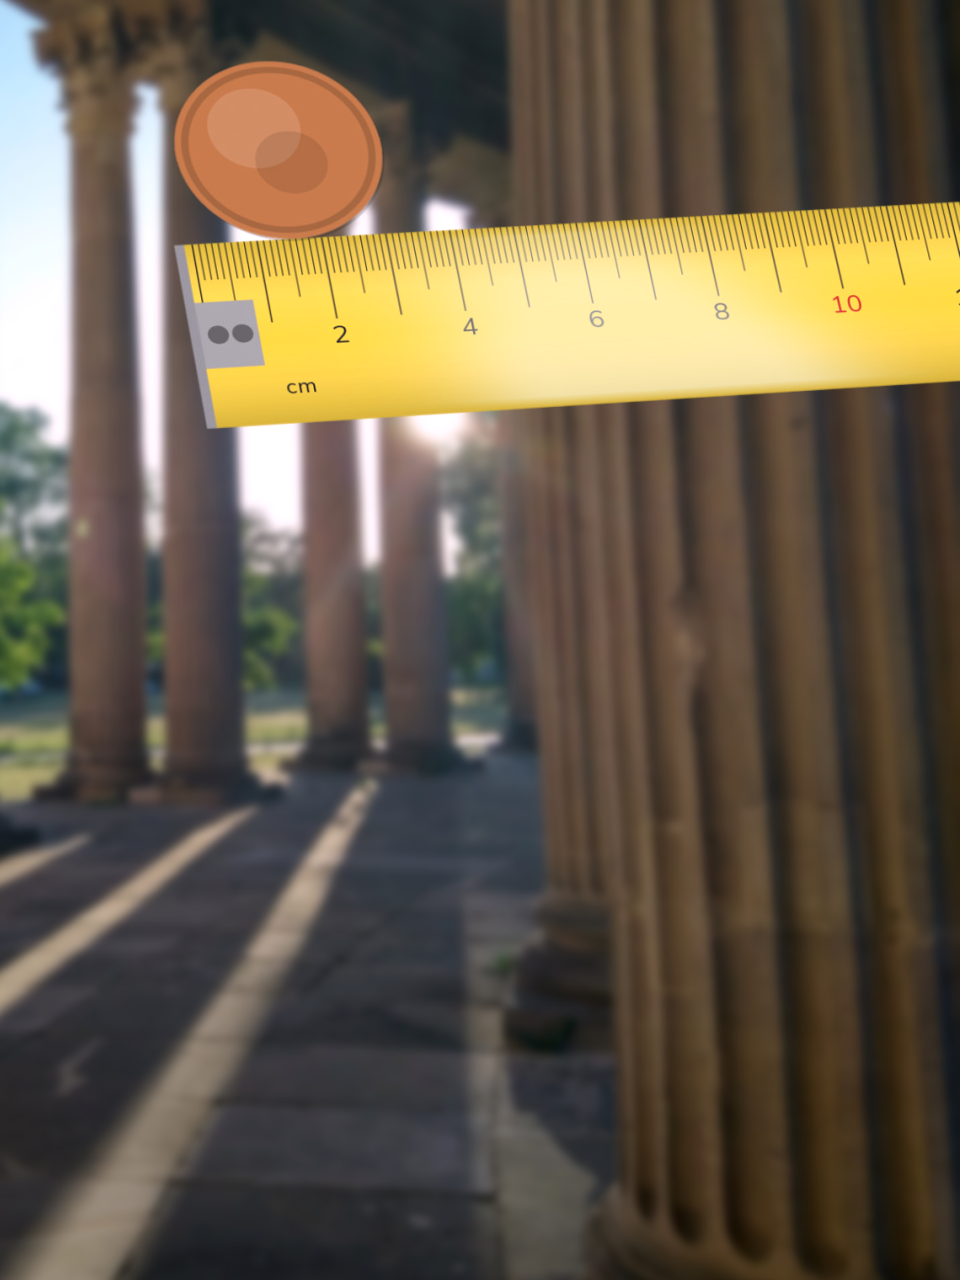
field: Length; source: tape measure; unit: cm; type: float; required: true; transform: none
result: 3.2 cm
